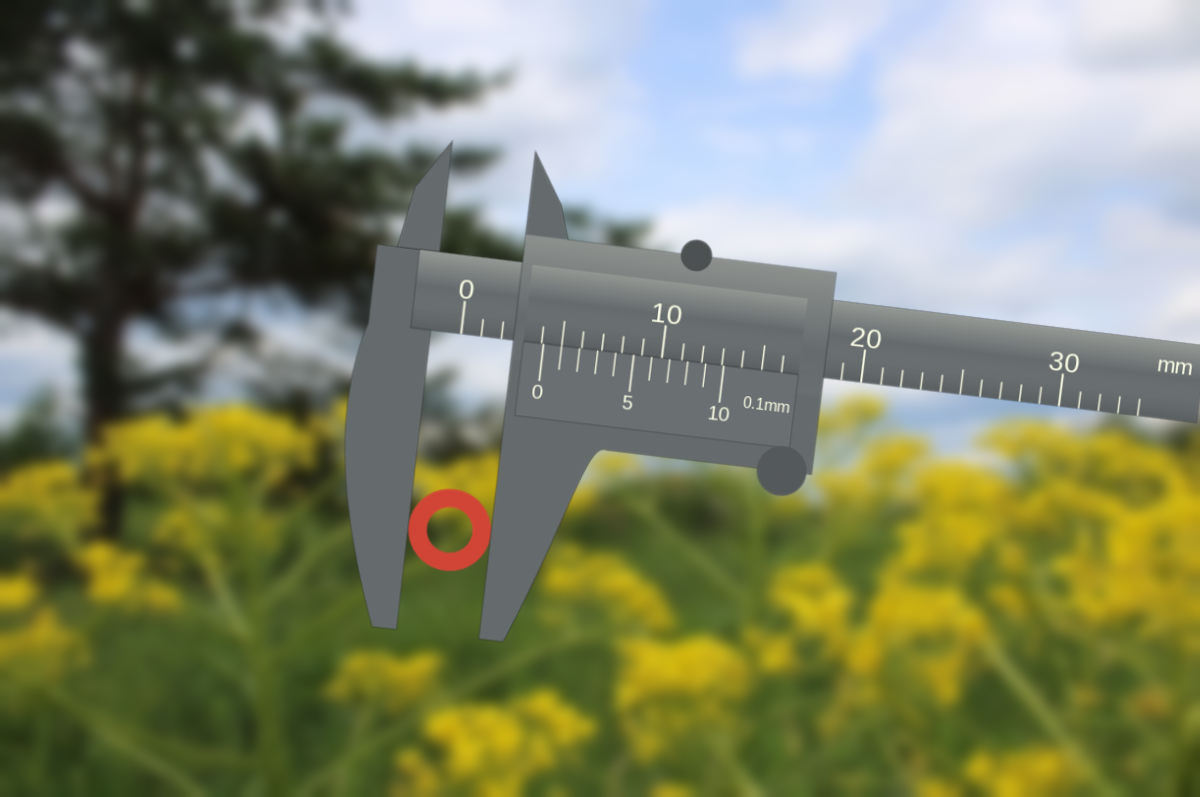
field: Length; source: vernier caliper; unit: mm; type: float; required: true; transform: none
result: 4.1 mm
